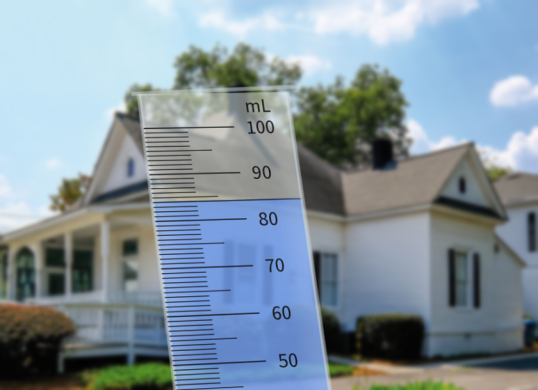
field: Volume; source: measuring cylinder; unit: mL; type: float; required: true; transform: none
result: 84 mL
